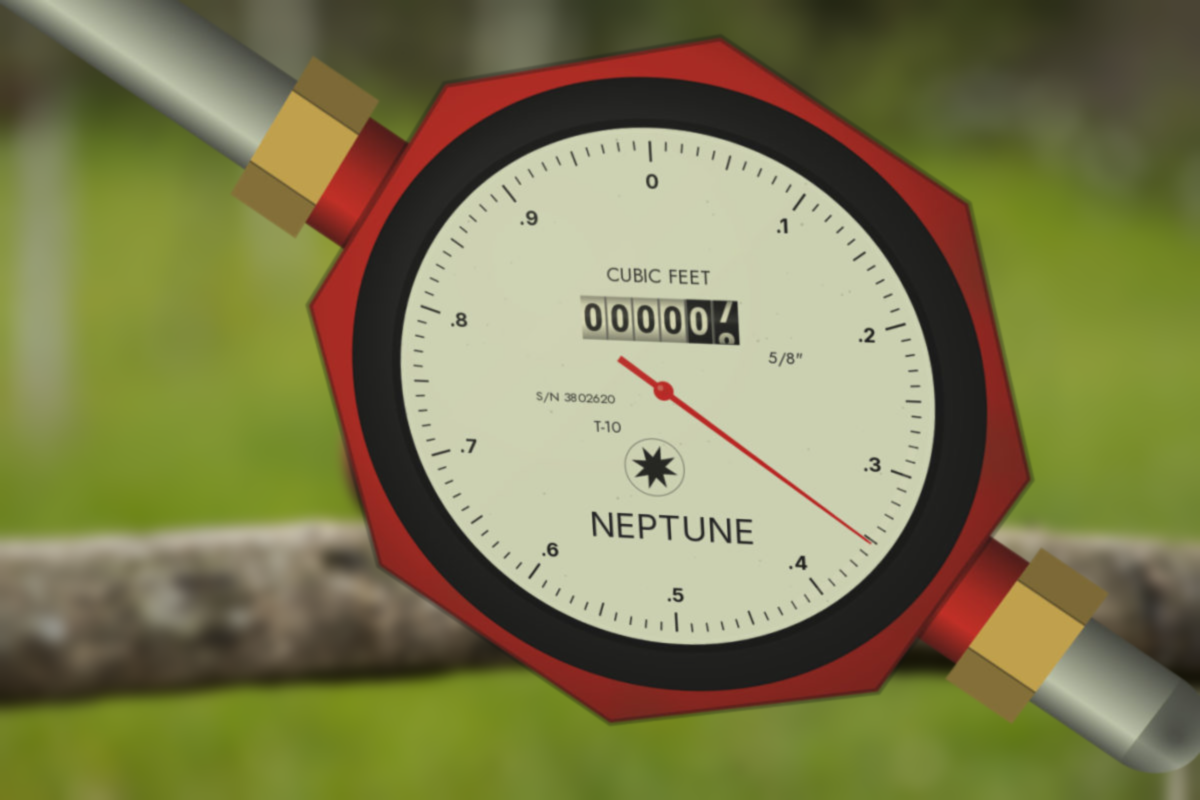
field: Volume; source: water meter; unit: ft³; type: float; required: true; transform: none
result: 7.35 ft³
